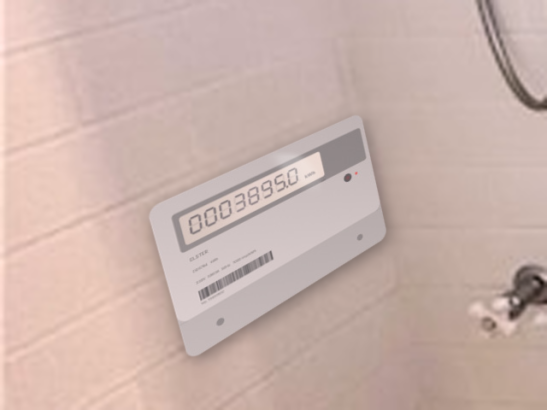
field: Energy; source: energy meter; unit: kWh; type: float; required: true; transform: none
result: 3895.0 kWh
